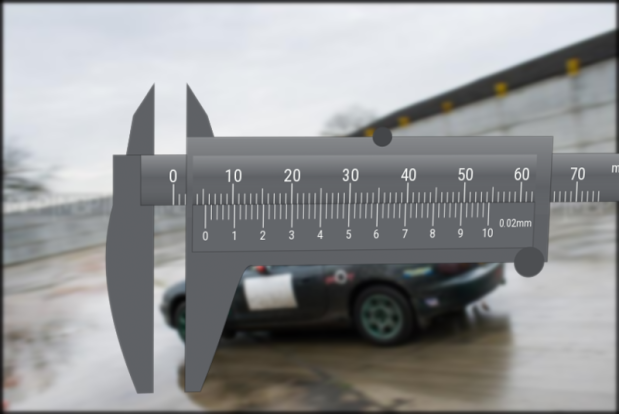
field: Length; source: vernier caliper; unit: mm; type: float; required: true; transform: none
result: 5.4 mm
